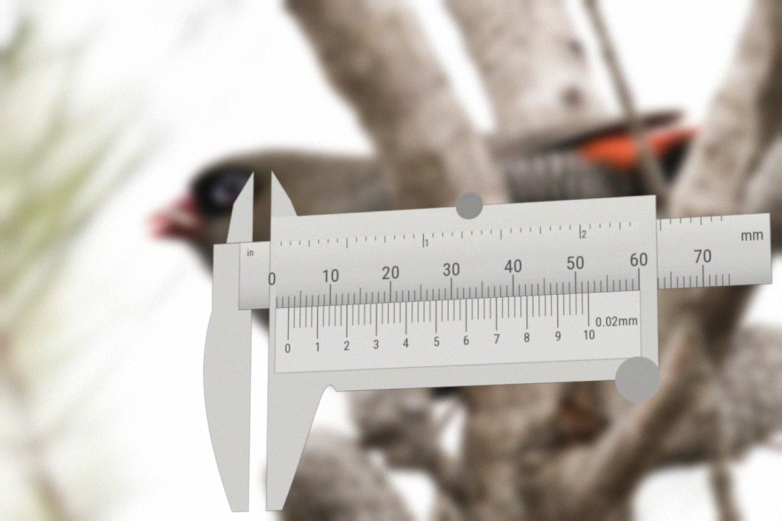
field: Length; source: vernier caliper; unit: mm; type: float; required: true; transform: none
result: 3.0 mm
